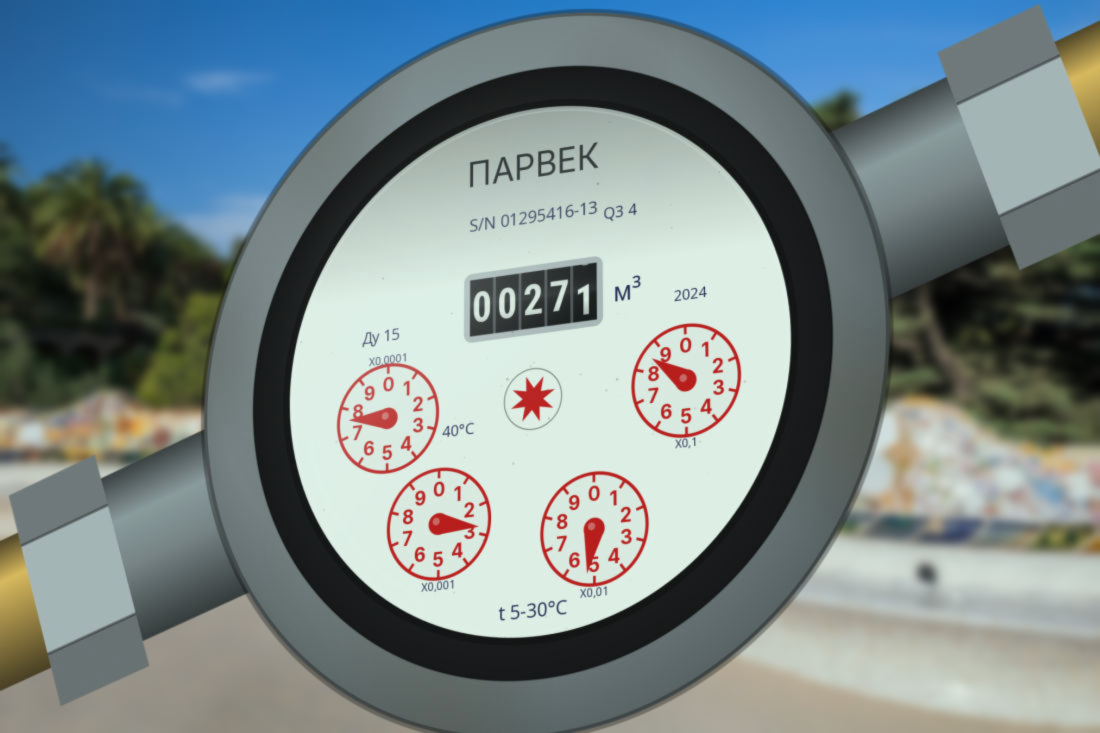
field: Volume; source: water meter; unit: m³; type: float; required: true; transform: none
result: 270.8527 m³
